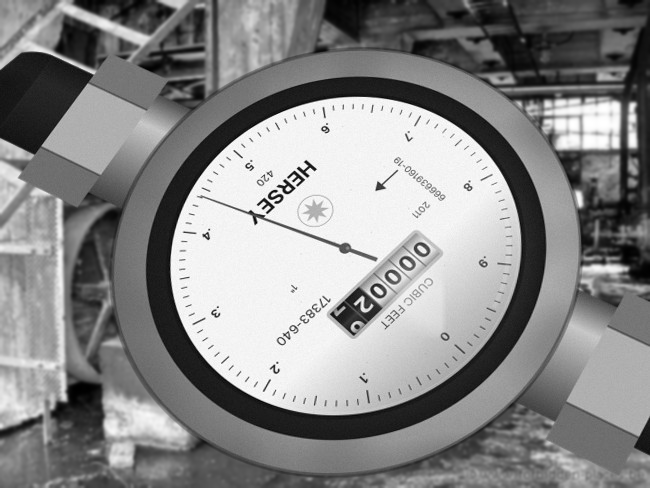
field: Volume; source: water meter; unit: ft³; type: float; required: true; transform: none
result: 26.44 ft³
